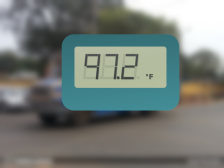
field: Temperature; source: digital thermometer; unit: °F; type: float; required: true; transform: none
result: 97.2 °F
